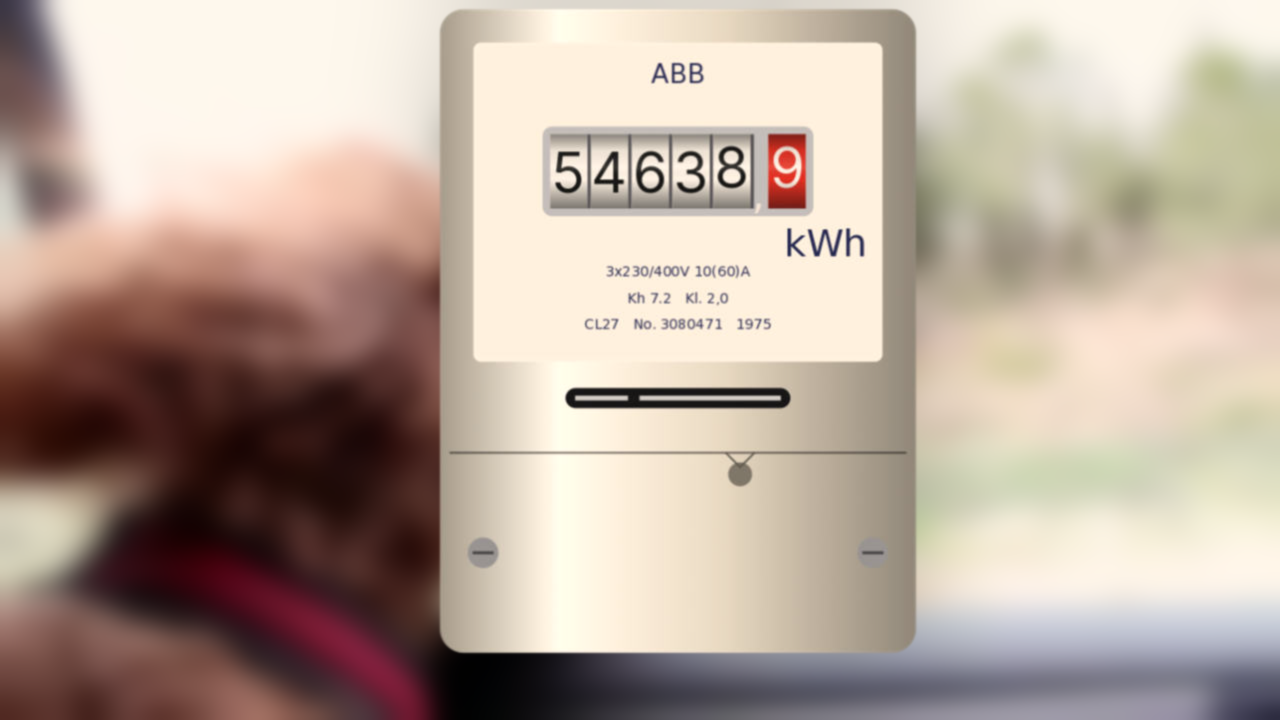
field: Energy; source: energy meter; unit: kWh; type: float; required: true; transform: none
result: 54638.9 kWh
